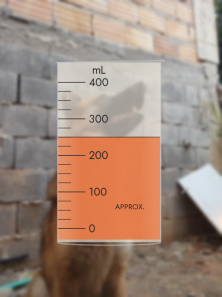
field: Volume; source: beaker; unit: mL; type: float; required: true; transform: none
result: 250 mL
